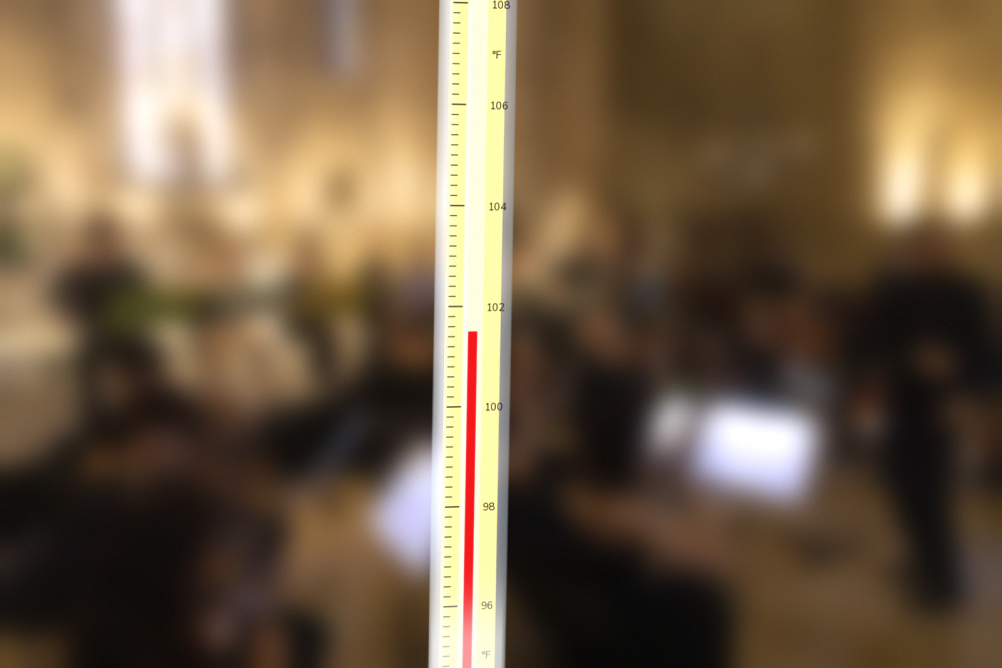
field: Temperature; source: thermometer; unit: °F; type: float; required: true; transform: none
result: 101.5 °F
